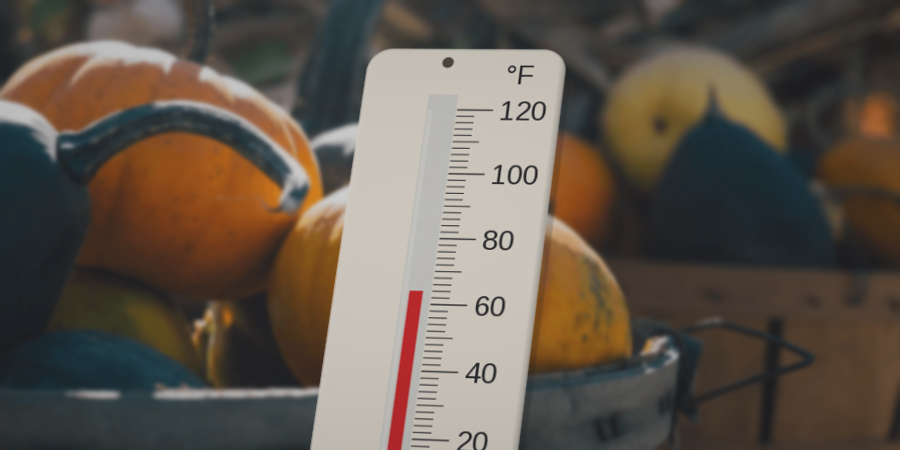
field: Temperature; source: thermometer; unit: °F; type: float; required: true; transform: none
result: 64 °F
